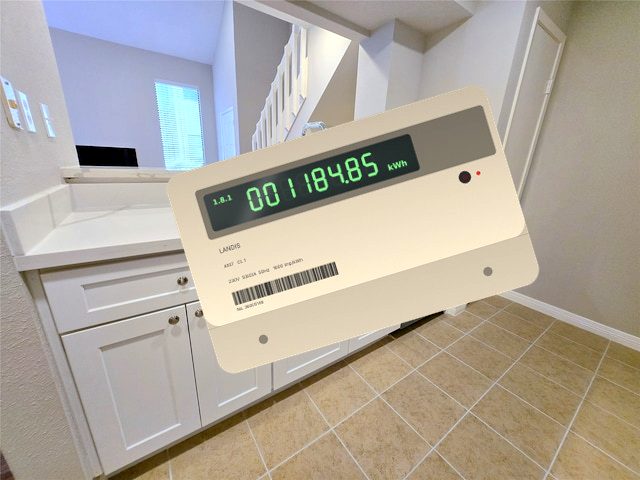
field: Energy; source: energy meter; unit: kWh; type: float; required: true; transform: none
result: 1184.85 kWh
